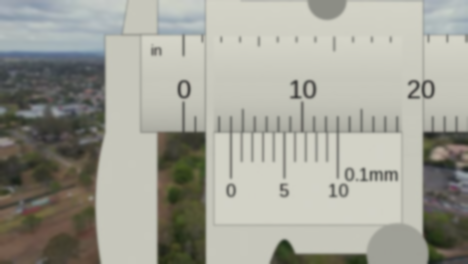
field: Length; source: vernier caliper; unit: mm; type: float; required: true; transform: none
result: 4.0 mm
